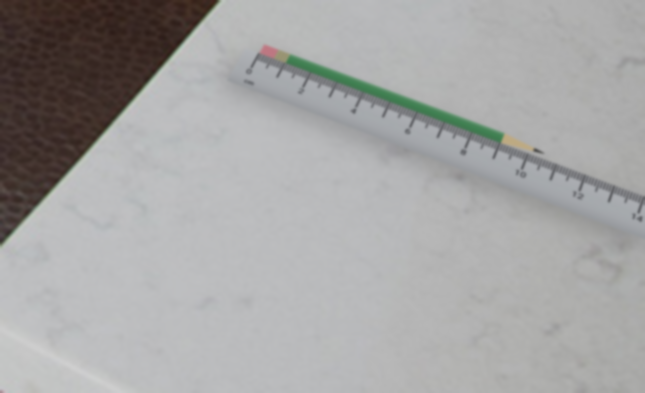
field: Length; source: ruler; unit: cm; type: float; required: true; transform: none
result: 10.5 cm
